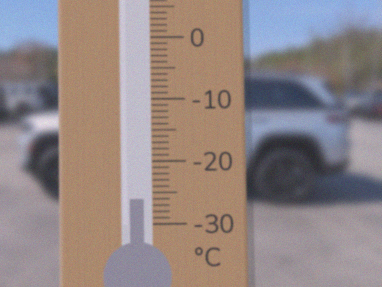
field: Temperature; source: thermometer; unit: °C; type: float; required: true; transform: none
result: -26 °C
